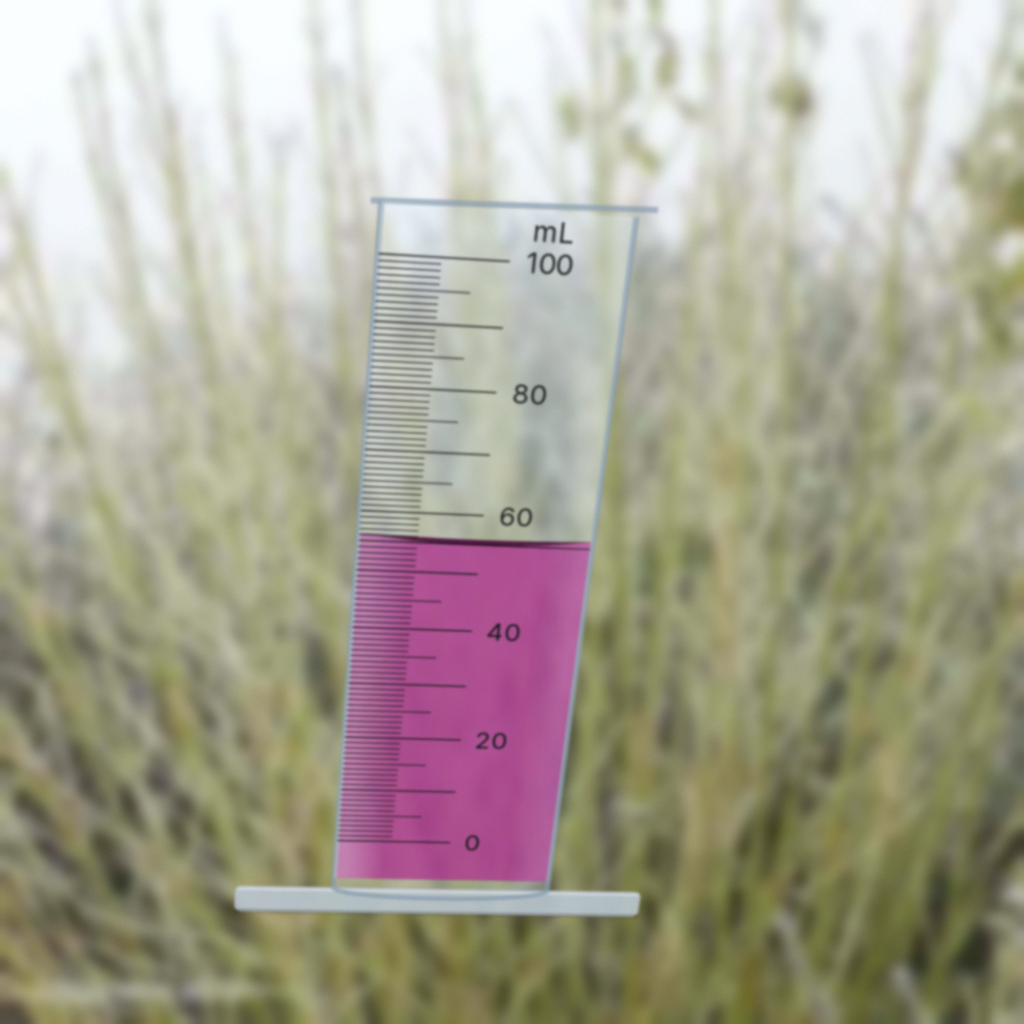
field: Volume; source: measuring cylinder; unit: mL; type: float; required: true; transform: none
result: 55 mL
